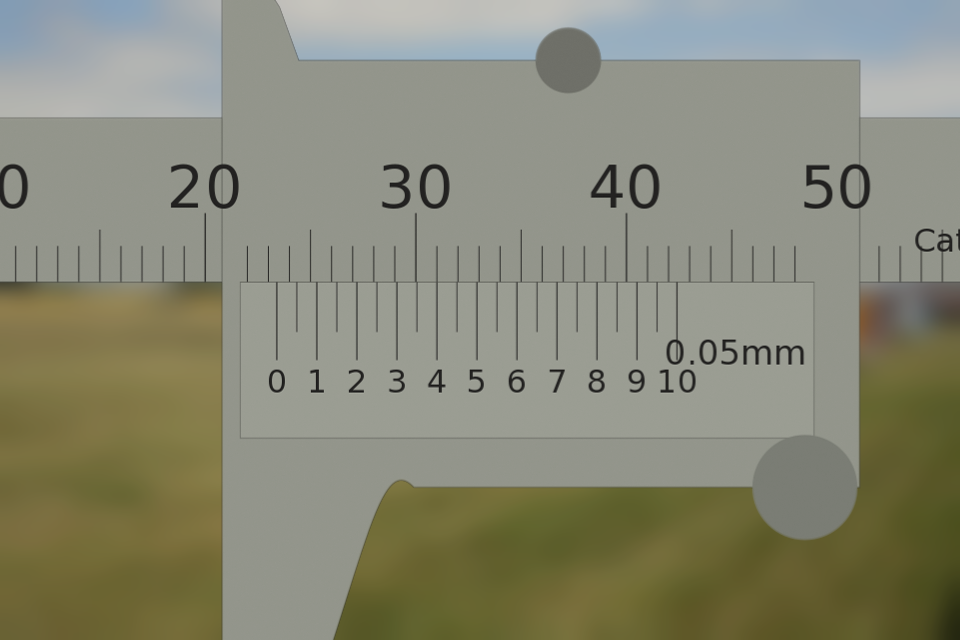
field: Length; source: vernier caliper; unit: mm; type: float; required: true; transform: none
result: 23.4 mm
